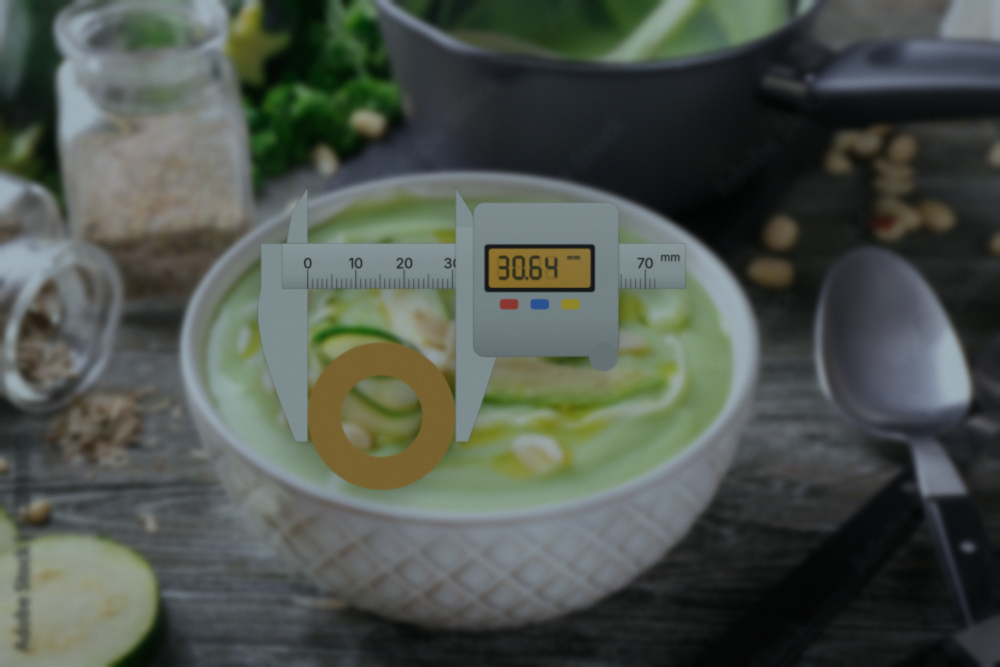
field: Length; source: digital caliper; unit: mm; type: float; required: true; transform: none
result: 30.64 mm
